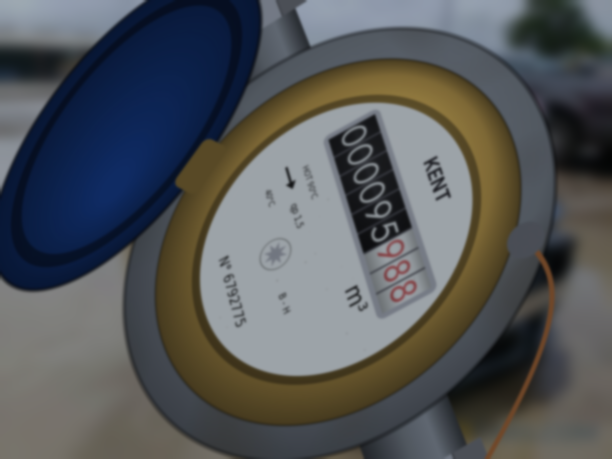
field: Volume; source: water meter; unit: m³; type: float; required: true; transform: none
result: 95.988 m³
